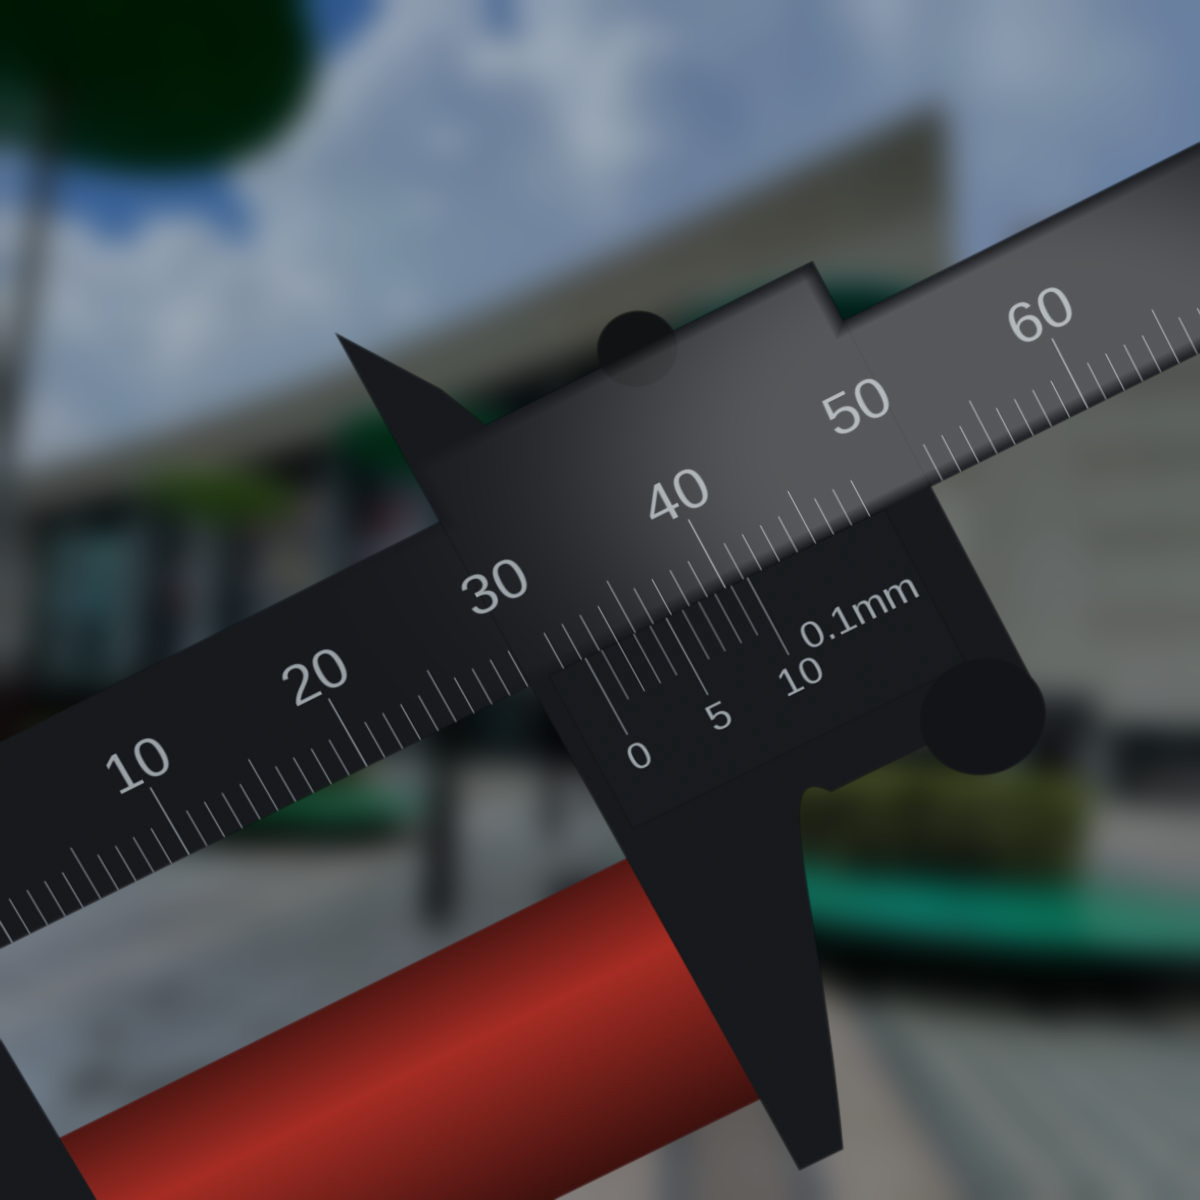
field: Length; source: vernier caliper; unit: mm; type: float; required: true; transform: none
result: 32.2 mm
